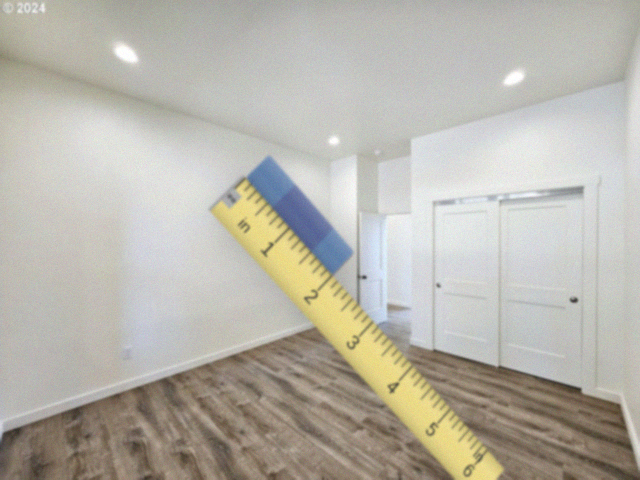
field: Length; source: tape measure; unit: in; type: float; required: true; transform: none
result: 2 in
